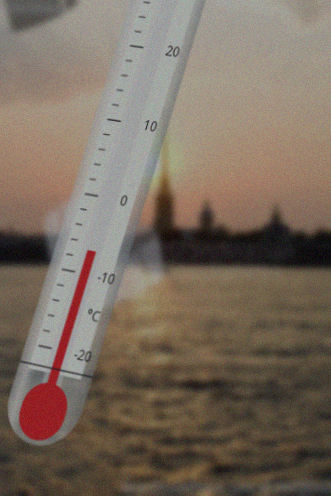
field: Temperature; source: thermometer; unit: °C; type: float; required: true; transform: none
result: -7 °C
